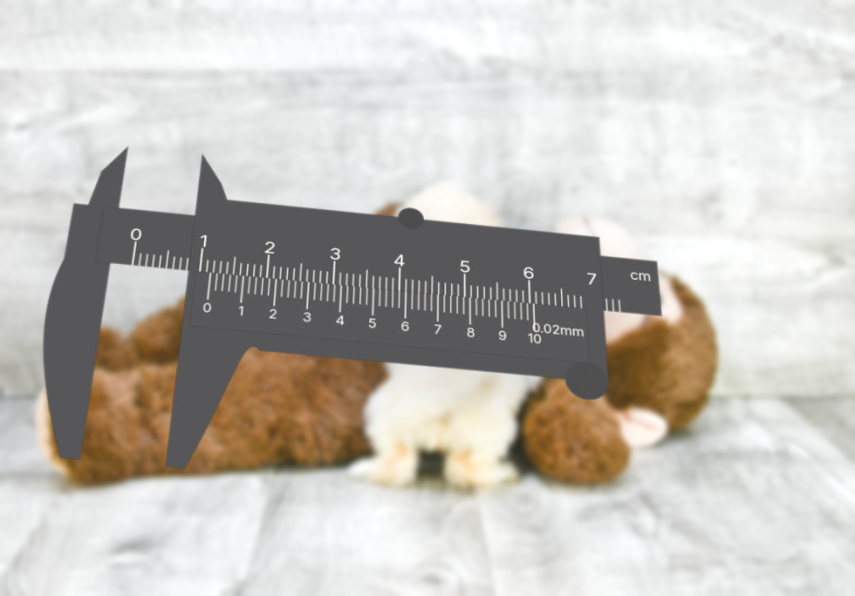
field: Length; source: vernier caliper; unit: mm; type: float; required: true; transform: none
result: 11.6 mm
